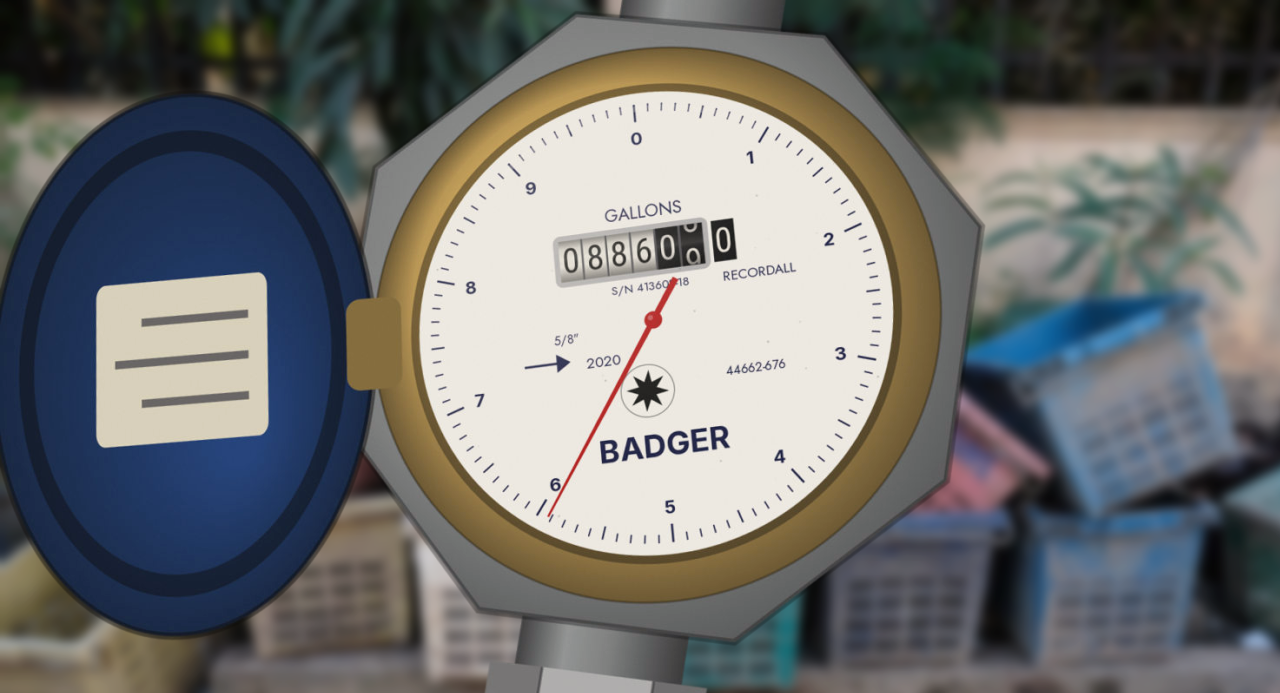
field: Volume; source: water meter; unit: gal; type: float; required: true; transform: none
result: 886085.9 gal
